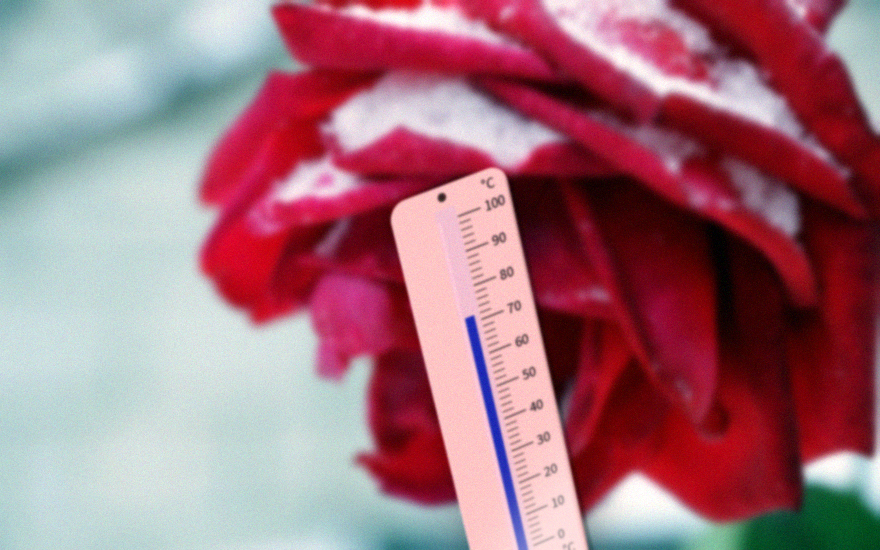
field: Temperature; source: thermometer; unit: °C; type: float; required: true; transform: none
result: 72 °C
